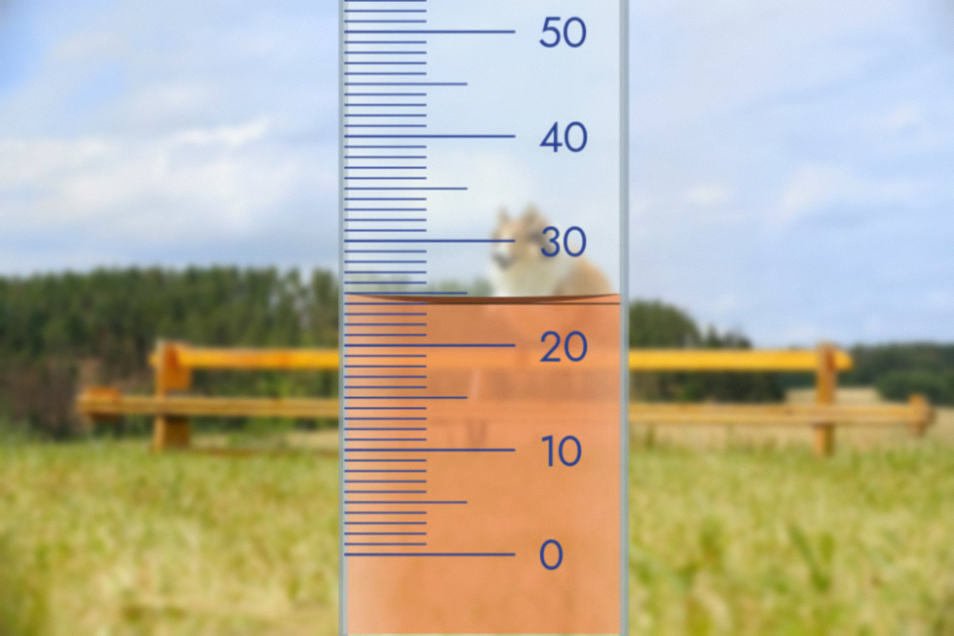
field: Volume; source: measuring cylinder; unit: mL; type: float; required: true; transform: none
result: 24 mL
